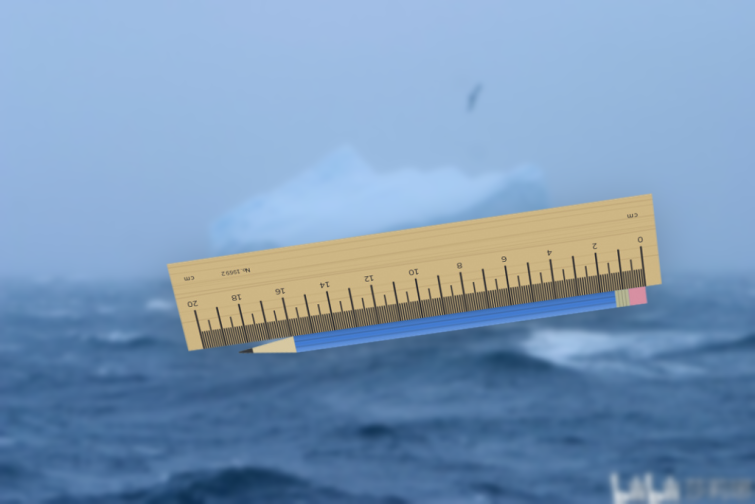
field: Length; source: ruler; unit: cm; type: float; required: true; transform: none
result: 18.5 cm
